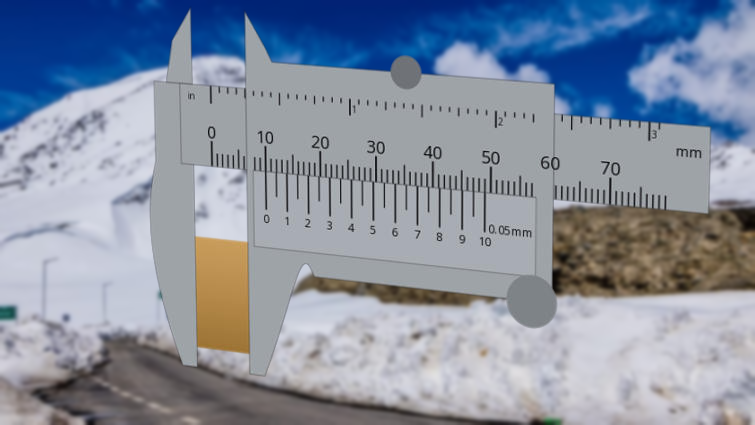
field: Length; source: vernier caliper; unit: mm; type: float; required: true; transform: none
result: 10.0 mm
